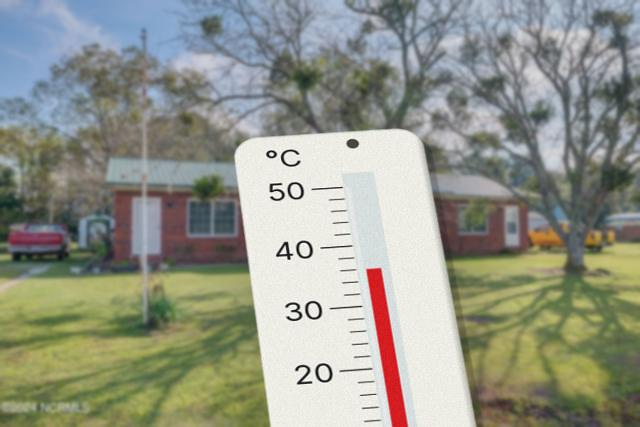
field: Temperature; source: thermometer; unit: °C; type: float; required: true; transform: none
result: 36 °C
